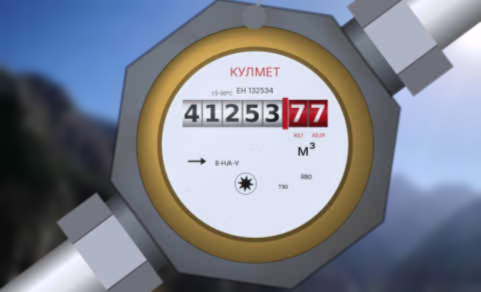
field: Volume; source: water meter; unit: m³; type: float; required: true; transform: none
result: 41253.77 m³
